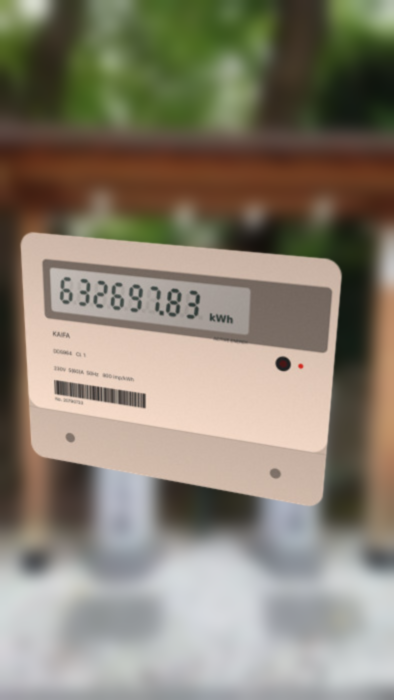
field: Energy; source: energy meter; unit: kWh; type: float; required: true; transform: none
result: 632697.83 kWh
